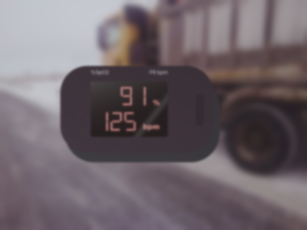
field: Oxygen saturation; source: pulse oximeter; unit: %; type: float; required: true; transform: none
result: 91 %
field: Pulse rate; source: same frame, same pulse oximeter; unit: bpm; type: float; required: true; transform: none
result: 125 bpm
